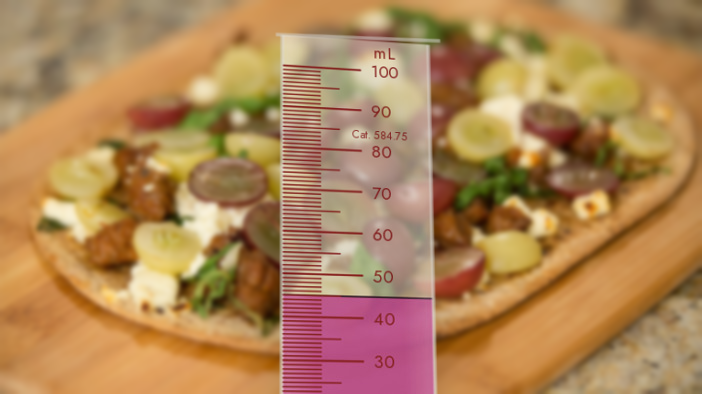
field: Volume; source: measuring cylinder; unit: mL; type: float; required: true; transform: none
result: 45 mL
